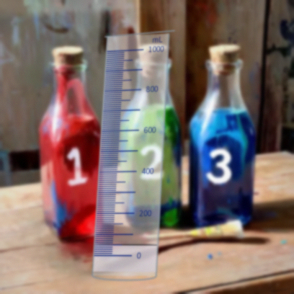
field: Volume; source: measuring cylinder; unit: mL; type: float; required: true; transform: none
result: 50 mL
